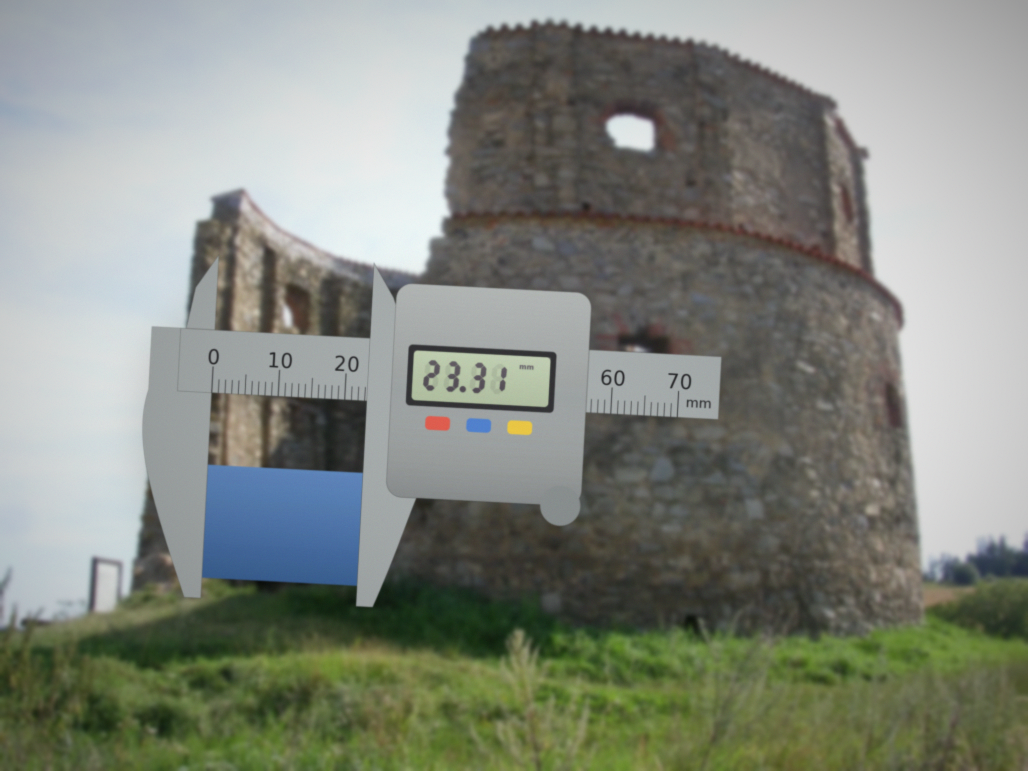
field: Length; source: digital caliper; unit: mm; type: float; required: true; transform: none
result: 23.31 mm
